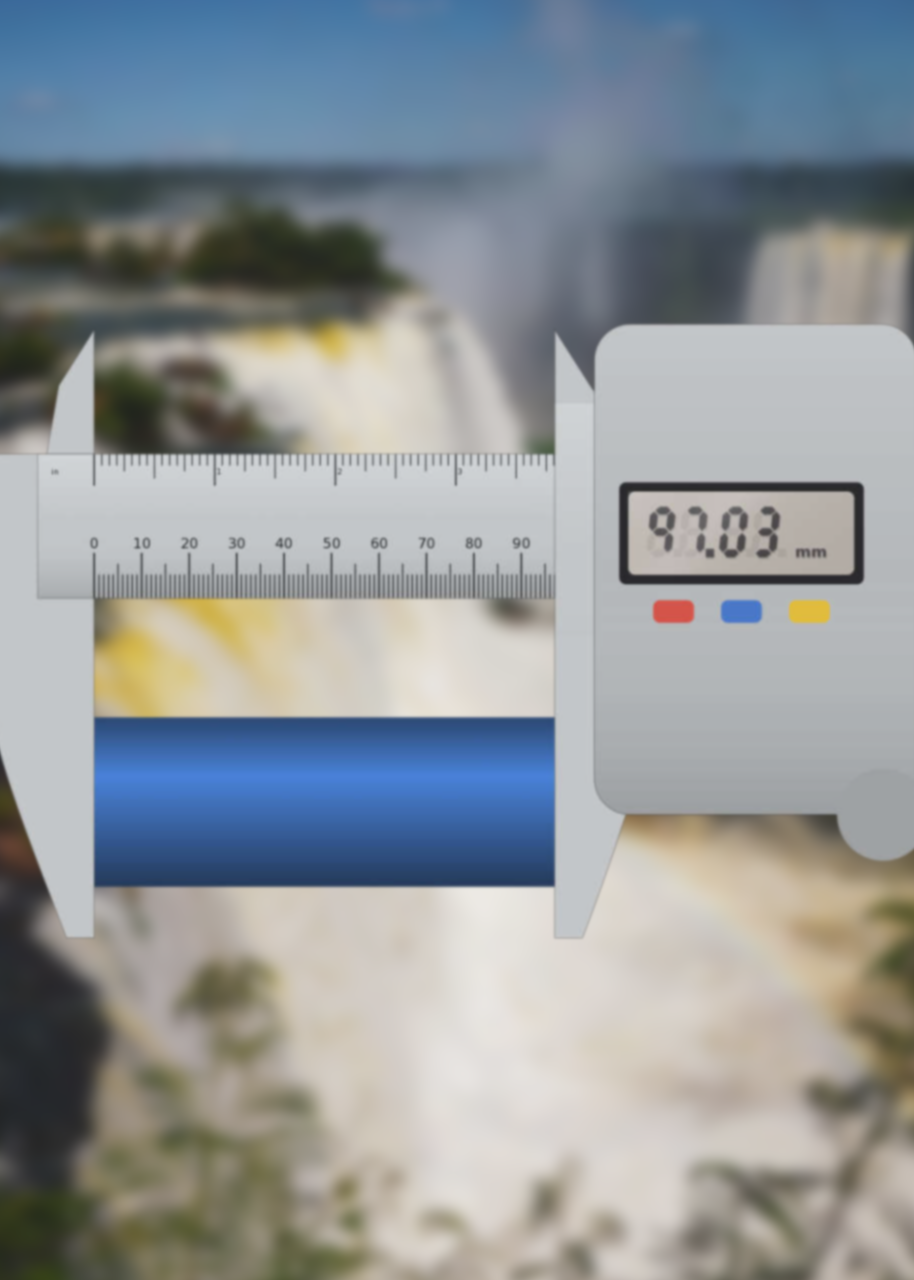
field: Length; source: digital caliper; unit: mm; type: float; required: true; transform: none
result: 97.03 mm
